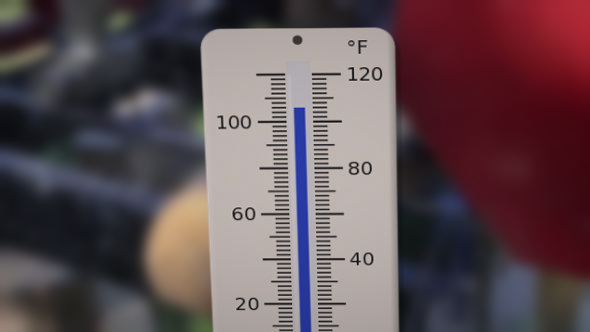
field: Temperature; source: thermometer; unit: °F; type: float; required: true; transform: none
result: 106 °F
